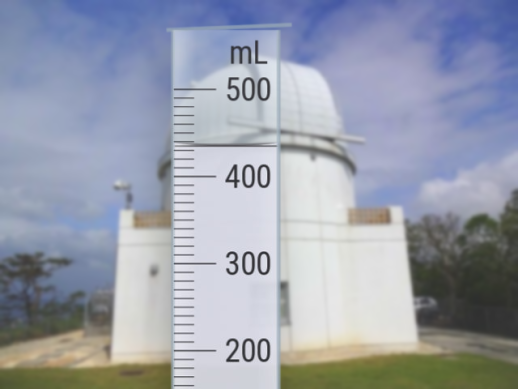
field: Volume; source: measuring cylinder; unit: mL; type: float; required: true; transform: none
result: 435 mL
